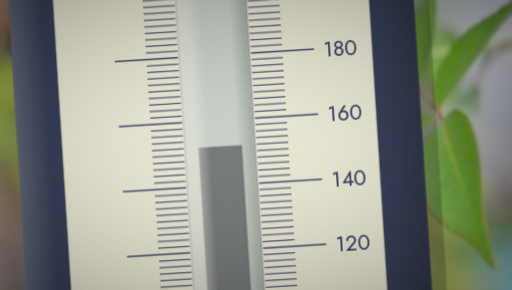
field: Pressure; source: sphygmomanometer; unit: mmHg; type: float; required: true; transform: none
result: 152 mmHg
